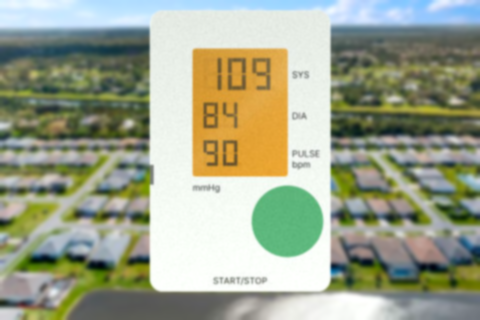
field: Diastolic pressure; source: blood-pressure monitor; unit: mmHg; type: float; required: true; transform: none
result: 84 mmHg
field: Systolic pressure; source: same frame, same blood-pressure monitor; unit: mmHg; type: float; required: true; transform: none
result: 109 mmHg
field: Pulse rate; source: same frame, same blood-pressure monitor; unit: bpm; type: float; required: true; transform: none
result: 90 bpm
